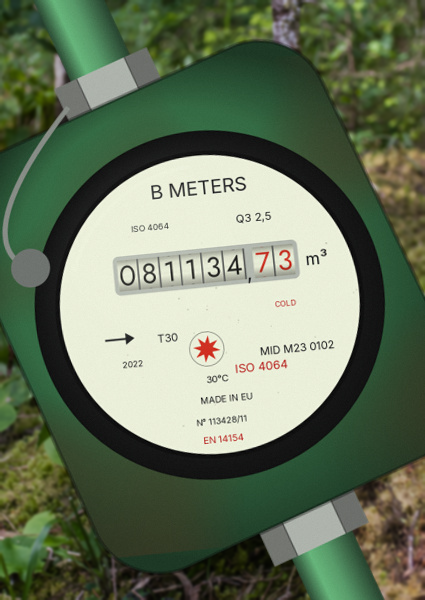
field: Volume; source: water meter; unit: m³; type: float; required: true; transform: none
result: 81134.73 m³
